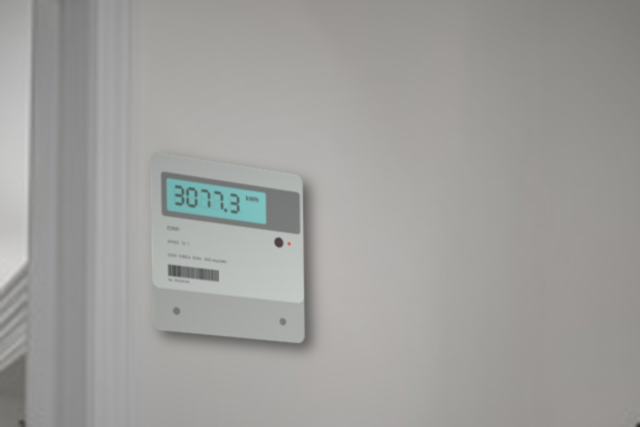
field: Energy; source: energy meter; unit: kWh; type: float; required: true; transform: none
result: 3077.3 kWh
